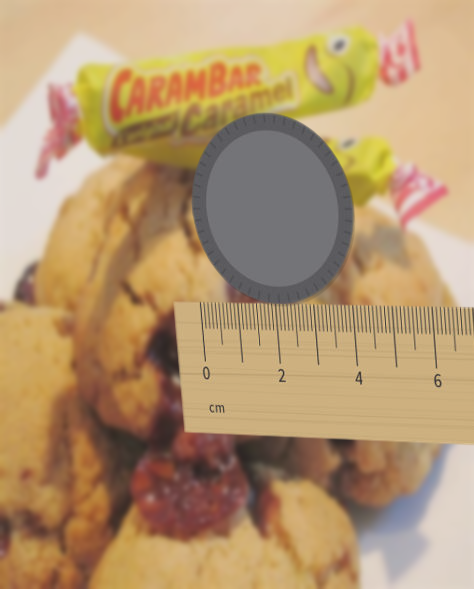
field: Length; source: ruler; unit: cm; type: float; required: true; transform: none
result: 4.2 cm
